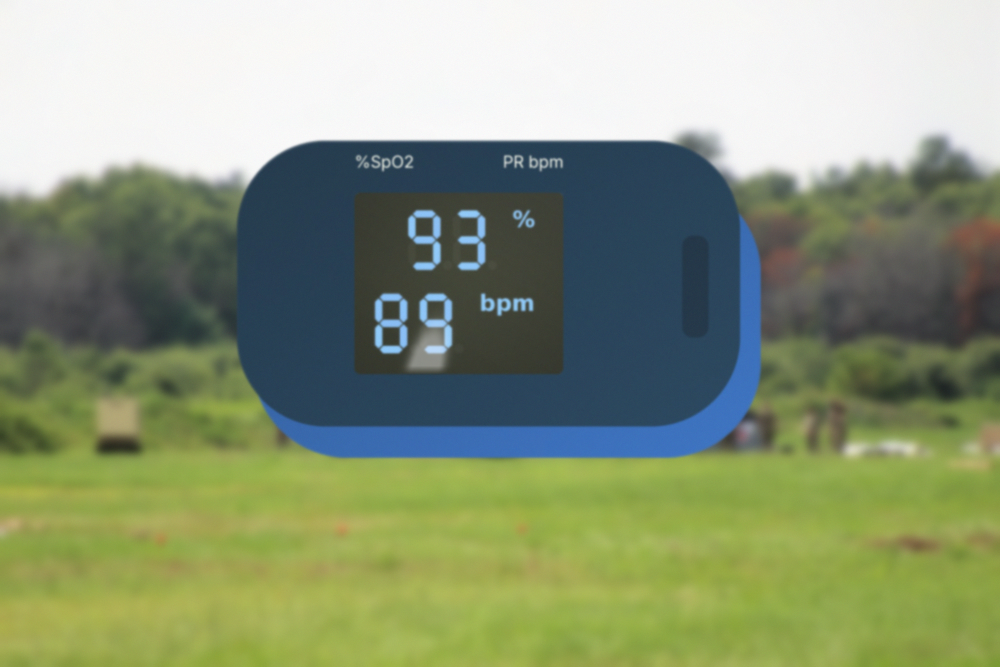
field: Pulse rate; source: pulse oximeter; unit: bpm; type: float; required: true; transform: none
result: 89 bpm
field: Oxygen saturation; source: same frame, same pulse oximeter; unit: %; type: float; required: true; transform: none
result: 93 %
